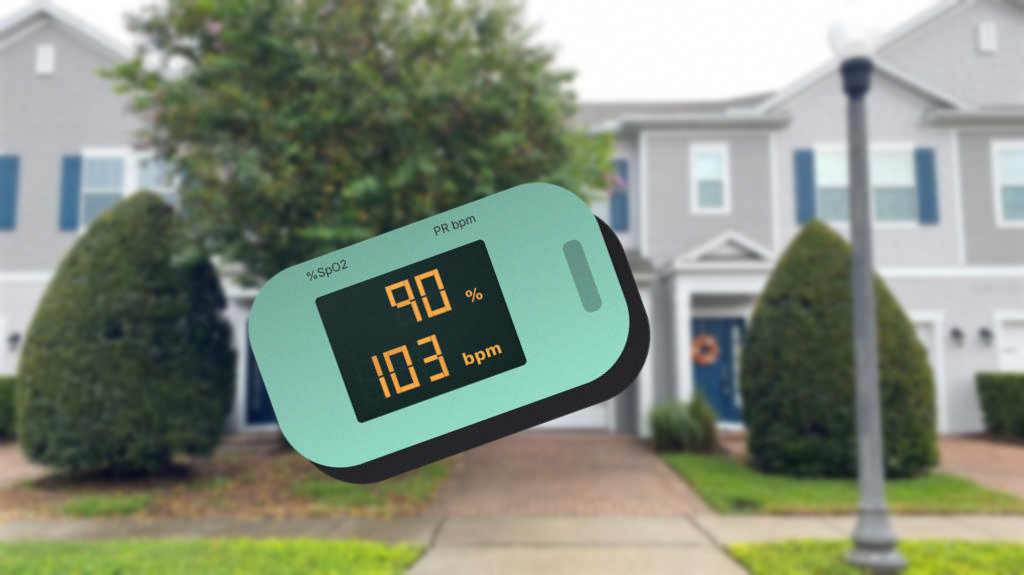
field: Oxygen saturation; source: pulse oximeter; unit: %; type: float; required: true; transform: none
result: 90 %
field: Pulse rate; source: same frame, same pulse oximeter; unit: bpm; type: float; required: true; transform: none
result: 103 bpm
